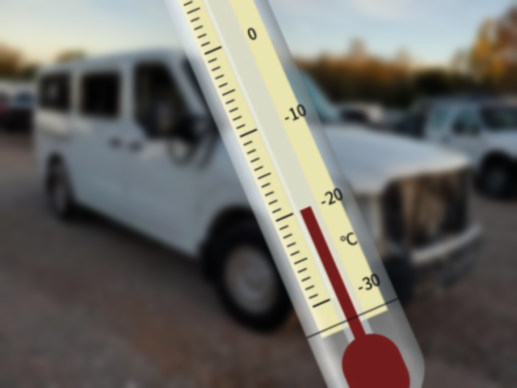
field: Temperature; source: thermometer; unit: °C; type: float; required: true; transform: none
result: -20 °C
